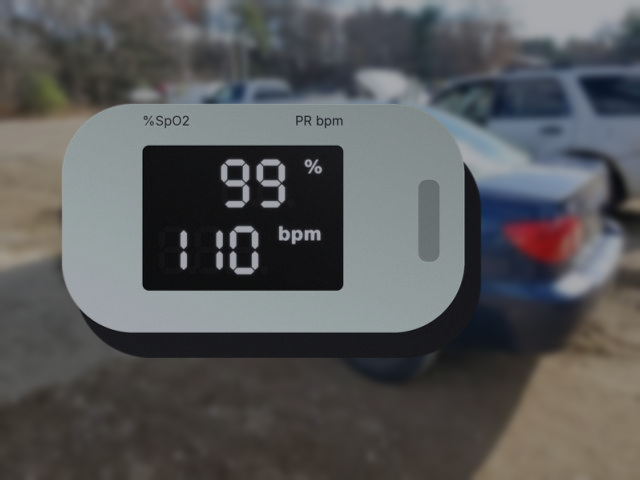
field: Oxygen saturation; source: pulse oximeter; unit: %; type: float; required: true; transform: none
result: 99 %
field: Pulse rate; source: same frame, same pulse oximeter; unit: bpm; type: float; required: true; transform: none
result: 110 bpm
